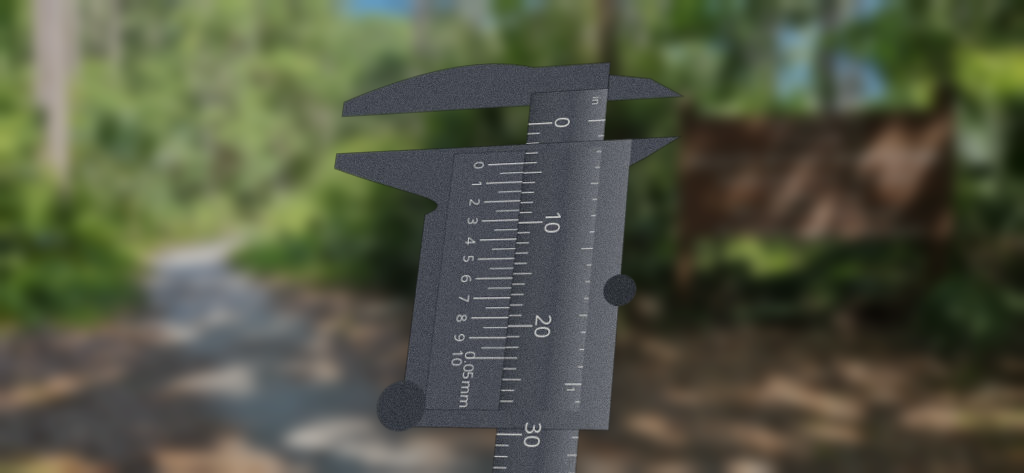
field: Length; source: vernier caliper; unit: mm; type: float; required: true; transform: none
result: 4.0 mm
